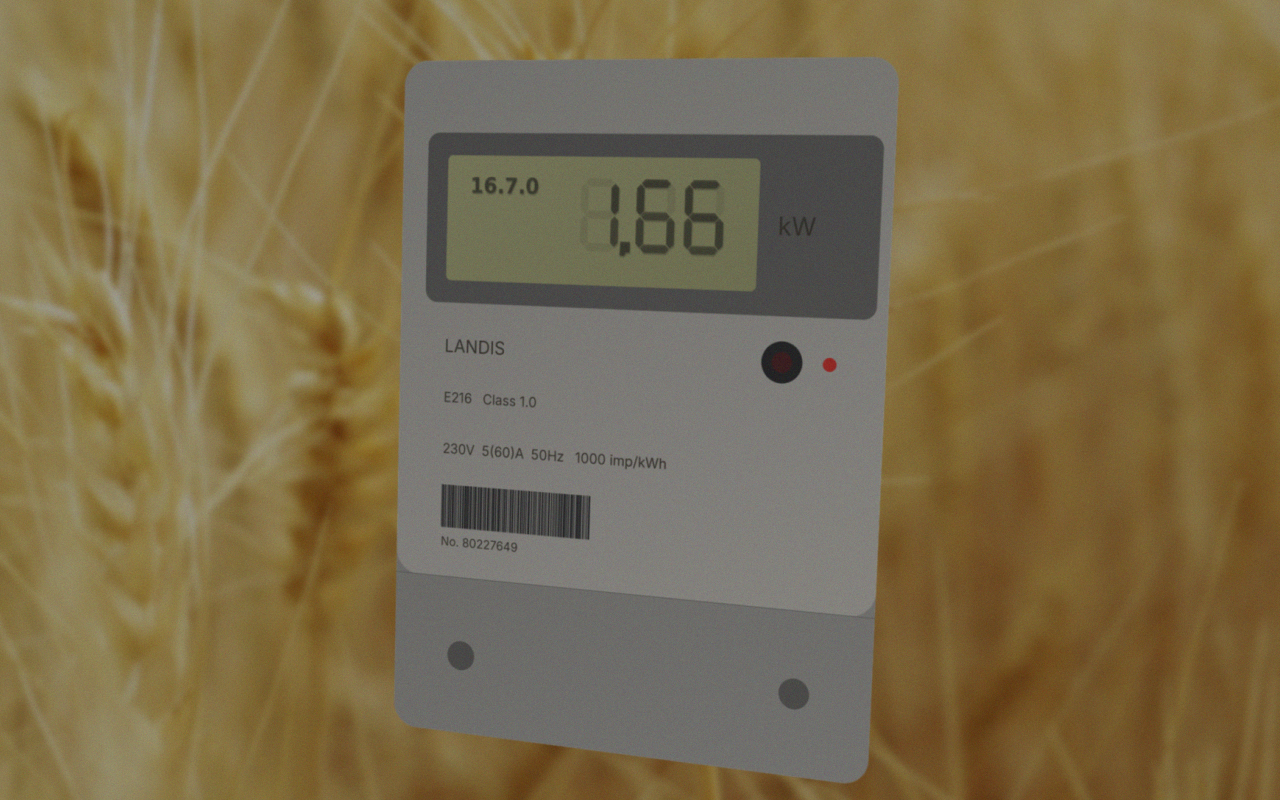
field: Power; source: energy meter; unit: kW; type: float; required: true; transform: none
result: 1.66 kW
